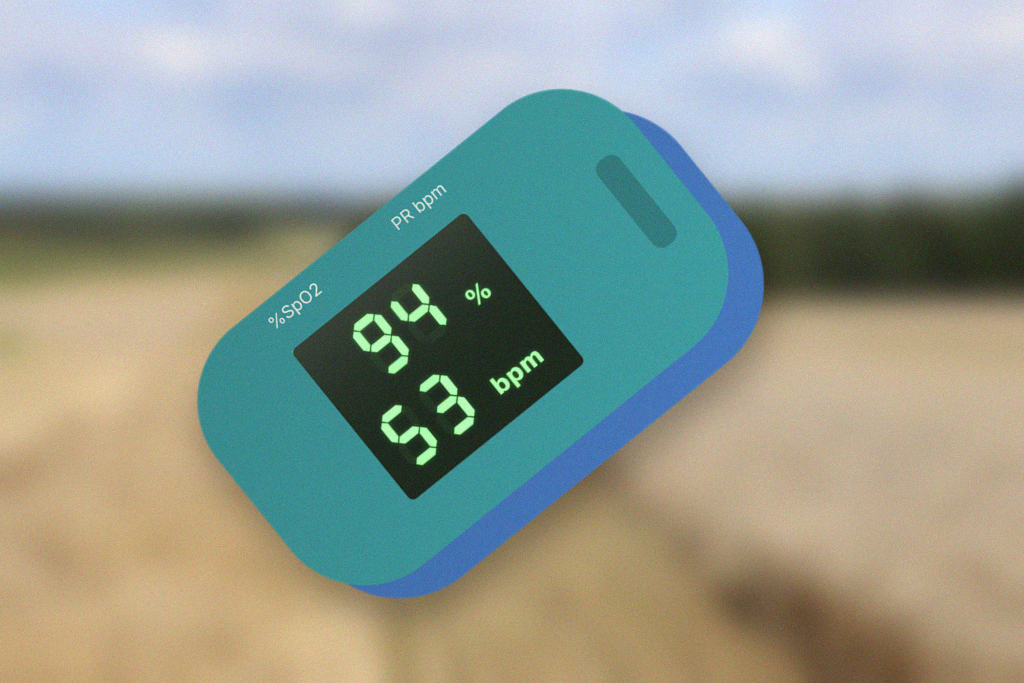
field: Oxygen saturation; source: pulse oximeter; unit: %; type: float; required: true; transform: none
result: 94 %
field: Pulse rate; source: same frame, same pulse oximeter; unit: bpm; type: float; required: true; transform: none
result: 53 bpm
